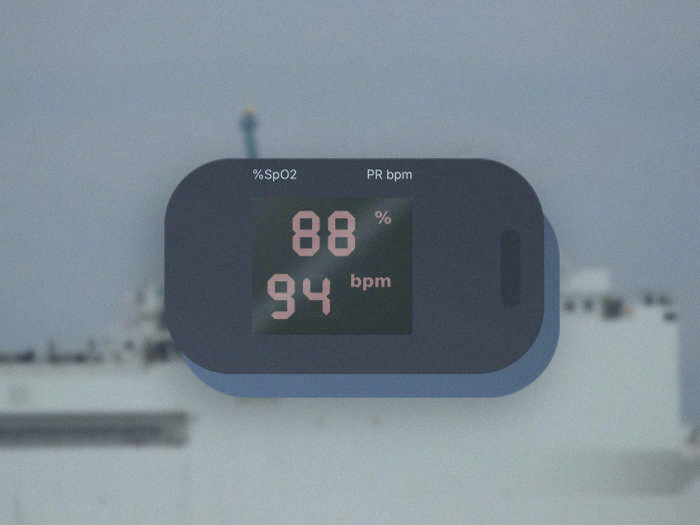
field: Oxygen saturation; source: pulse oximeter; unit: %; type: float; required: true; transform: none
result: 88 %
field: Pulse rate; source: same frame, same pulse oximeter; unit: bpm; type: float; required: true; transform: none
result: 94 bpm
